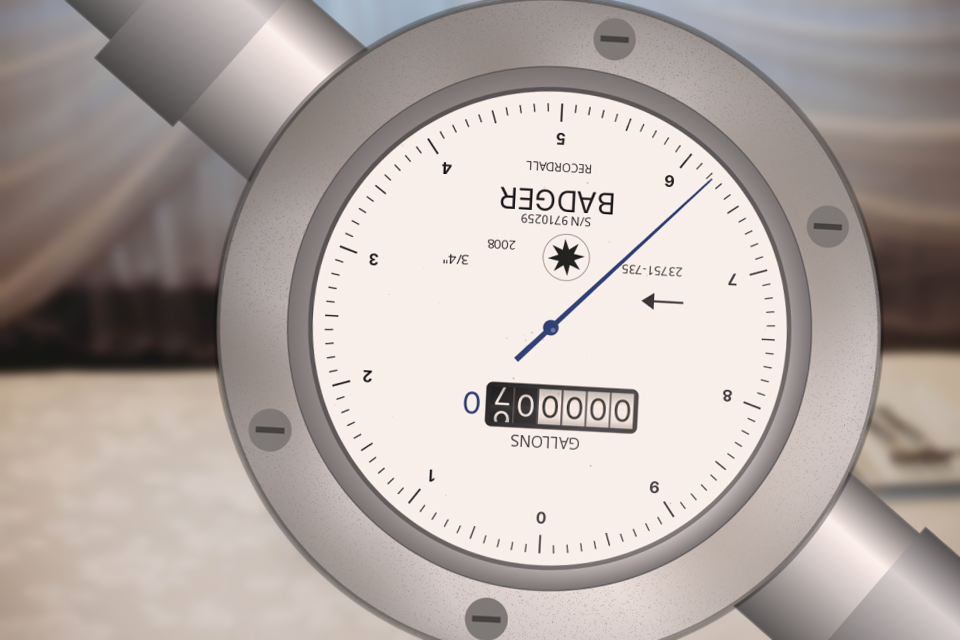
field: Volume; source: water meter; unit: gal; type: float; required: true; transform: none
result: 66.2 gal
